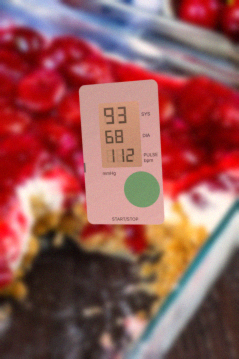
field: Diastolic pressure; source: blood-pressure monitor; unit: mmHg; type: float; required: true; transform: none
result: 68 mmHg
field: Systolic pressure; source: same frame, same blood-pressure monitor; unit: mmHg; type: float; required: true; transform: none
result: 93 mmHg
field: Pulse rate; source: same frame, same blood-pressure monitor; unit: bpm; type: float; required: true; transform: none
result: 112 bpm
